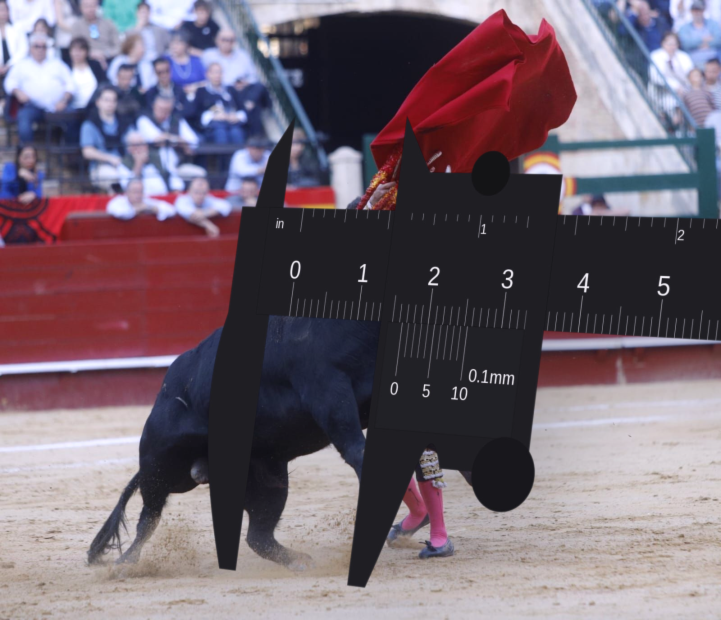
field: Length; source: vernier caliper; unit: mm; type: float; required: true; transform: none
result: 16.4 mm
